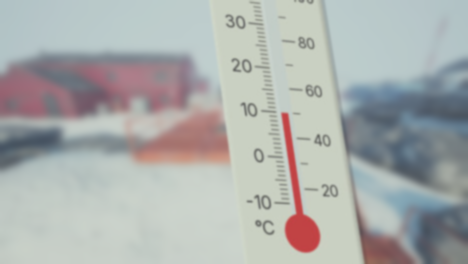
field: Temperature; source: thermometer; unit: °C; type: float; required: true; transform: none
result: 10 °C
